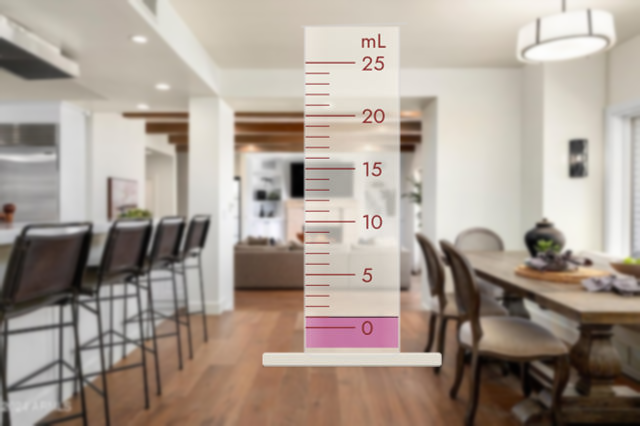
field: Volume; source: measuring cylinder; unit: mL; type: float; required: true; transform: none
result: 1 mL
